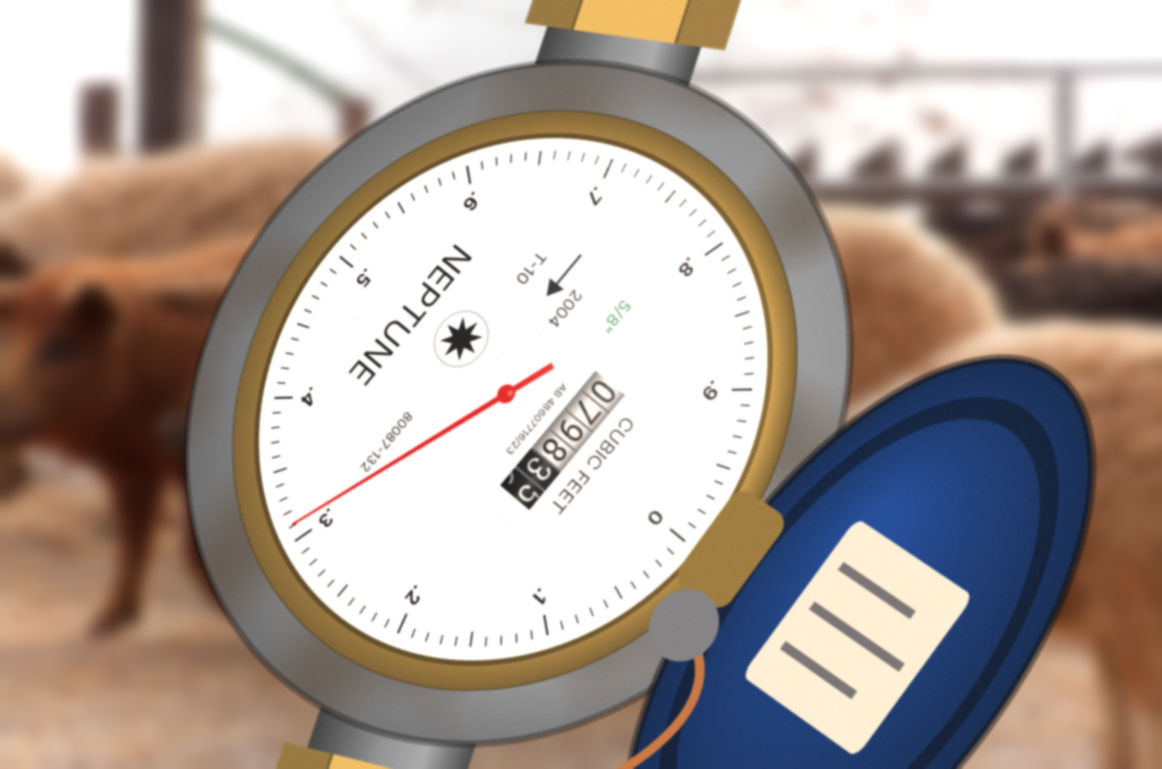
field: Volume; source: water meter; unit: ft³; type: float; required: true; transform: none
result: 79835.31 ft³
